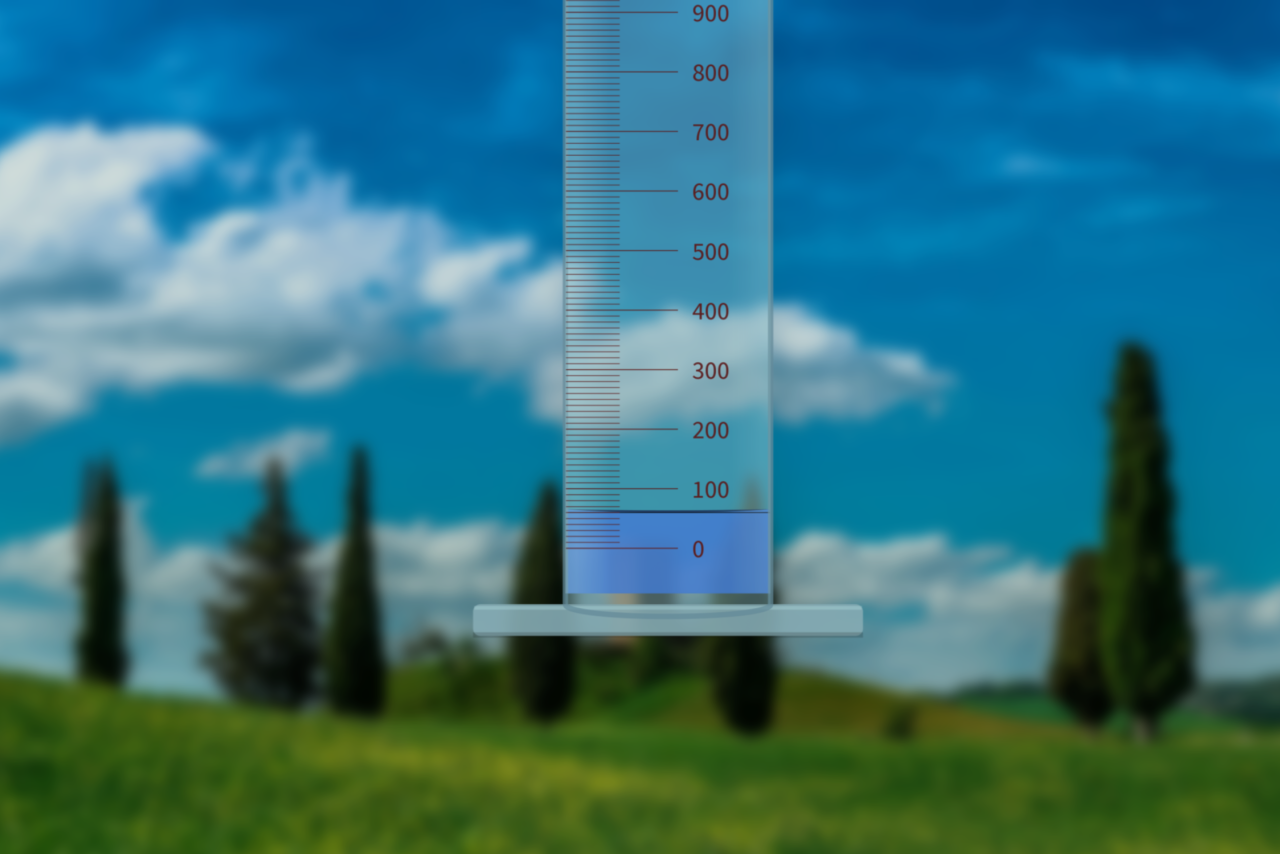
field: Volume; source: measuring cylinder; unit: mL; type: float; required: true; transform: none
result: 60 mL
